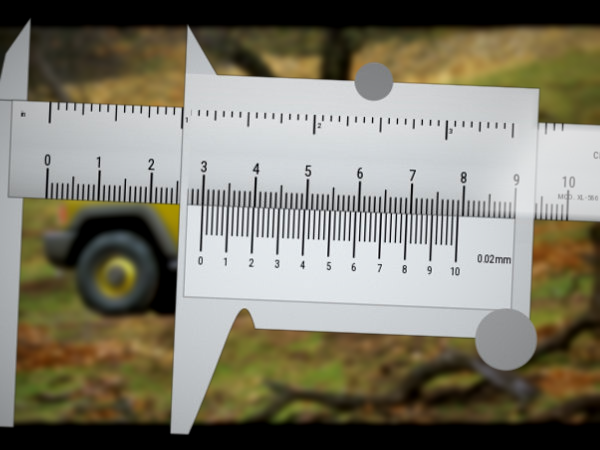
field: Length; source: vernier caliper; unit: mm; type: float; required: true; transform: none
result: 30.0 mm
